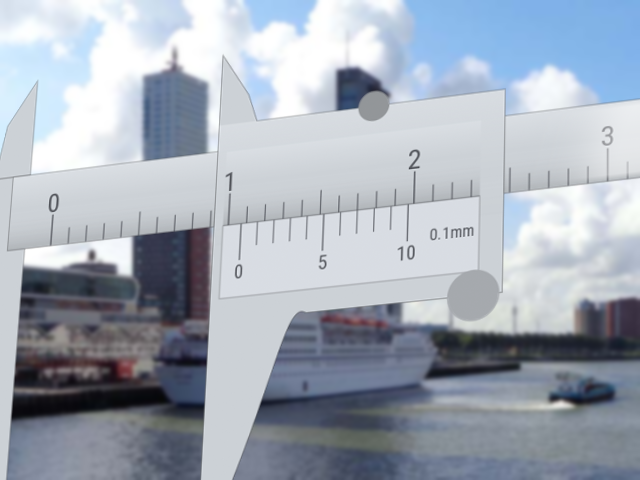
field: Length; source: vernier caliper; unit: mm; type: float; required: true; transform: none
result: 10.7 mm
